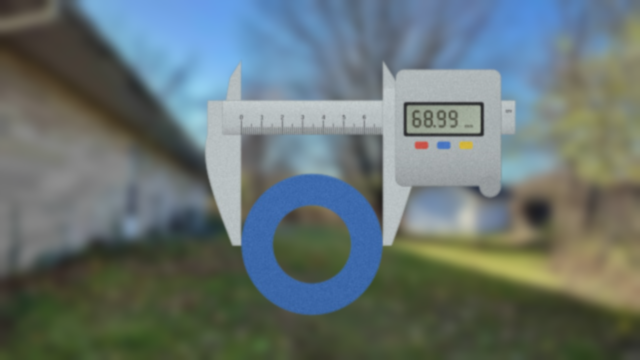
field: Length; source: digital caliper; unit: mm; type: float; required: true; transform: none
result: 68.99 mm
